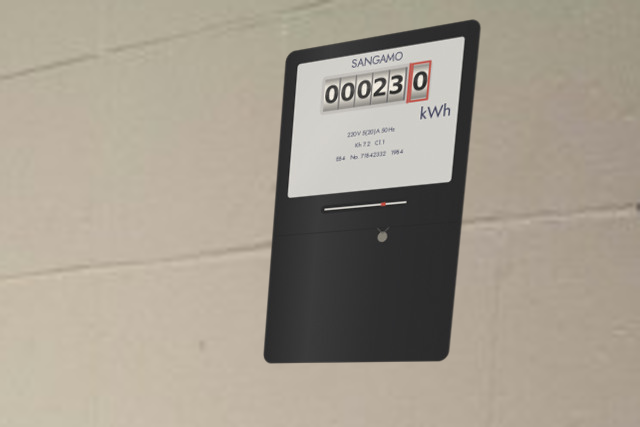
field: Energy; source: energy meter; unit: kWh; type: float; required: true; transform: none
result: 23.0 kWh
